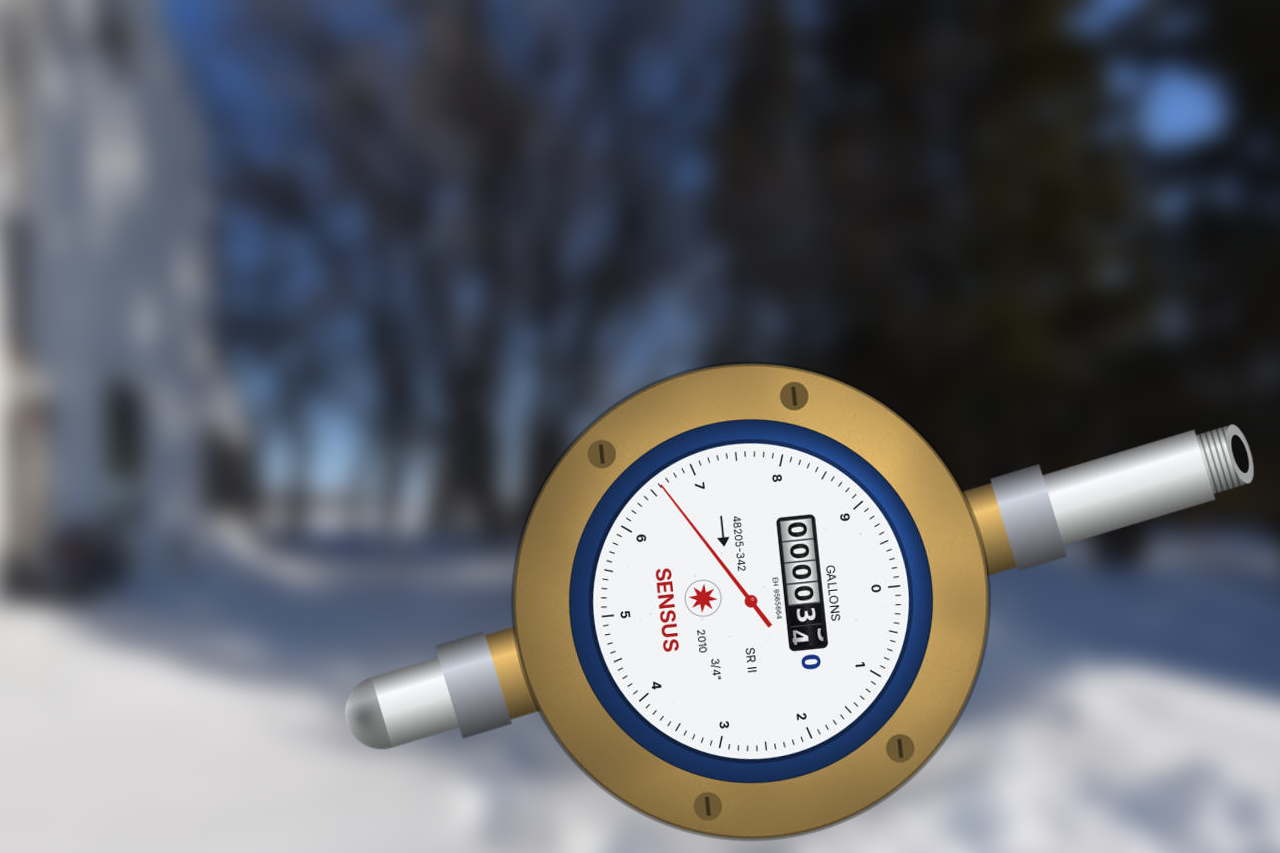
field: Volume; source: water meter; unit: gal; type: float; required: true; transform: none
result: 336.6 gal
